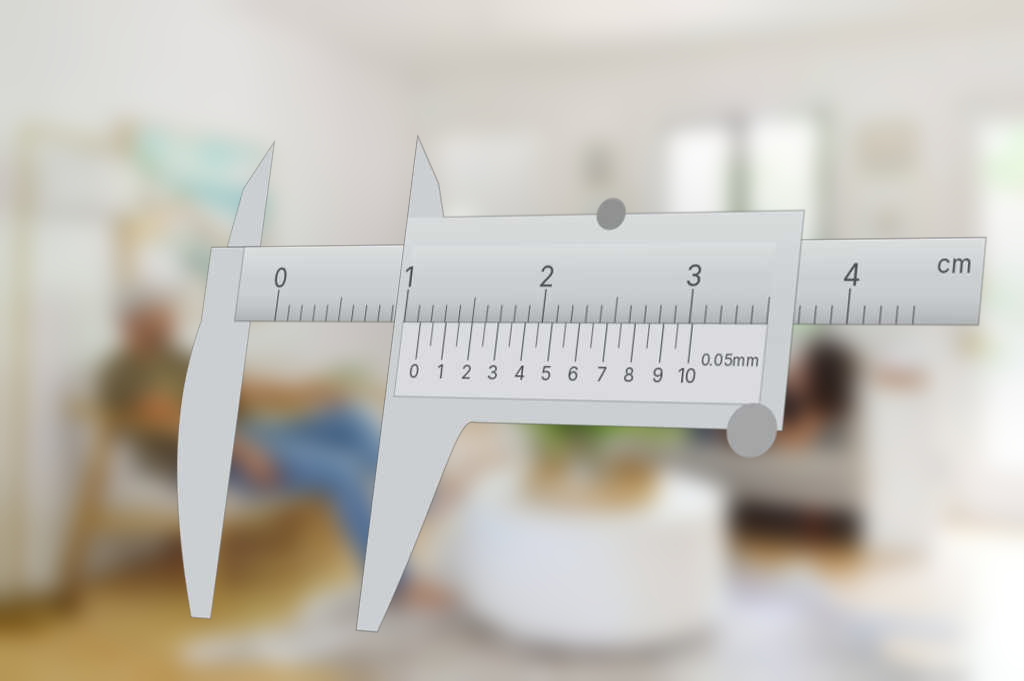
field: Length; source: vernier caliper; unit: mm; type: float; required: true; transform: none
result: 11.2 mm
